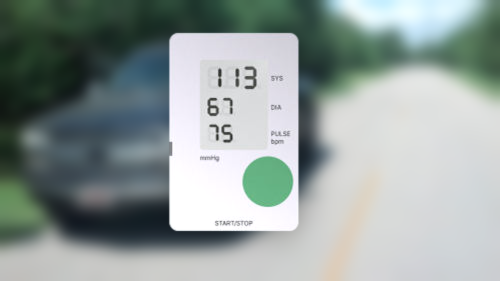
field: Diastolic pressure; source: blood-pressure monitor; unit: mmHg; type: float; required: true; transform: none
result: 67 mmHg
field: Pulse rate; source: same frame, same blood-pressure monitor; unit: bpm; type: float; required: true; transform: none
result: 75 bpm
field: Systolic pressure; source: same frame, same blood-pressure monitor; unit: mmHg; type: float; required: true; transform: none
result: 113 mmHg
